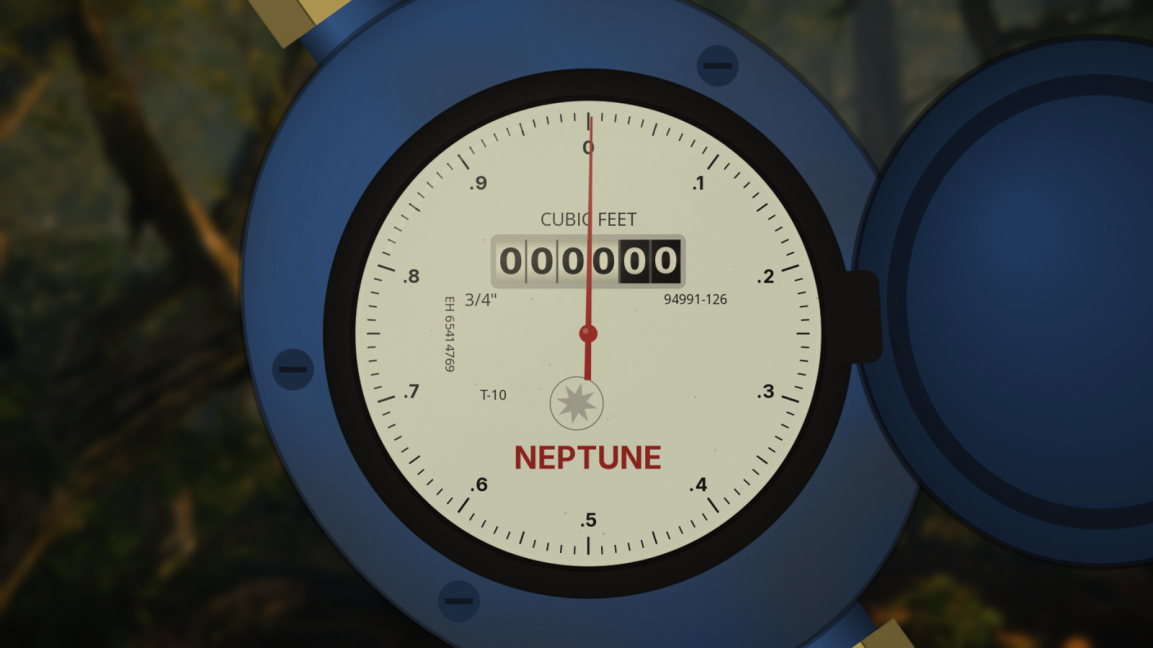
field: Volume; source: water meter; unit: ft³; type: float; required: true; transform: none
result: 0.00 ft³
